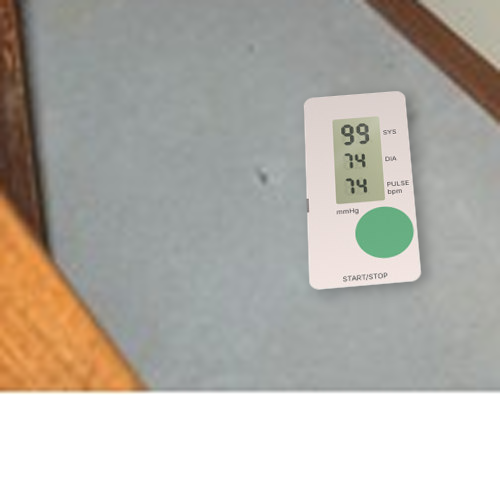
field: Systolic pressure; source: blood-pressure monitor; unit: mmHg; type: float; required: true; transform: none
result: 99 mmHg
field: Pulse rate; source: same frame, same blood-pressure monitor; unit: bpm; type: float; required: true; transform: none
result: 74 bpm
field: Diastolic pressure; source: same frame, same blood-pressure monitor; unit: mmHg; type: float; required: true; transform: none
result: 74 mmHg
